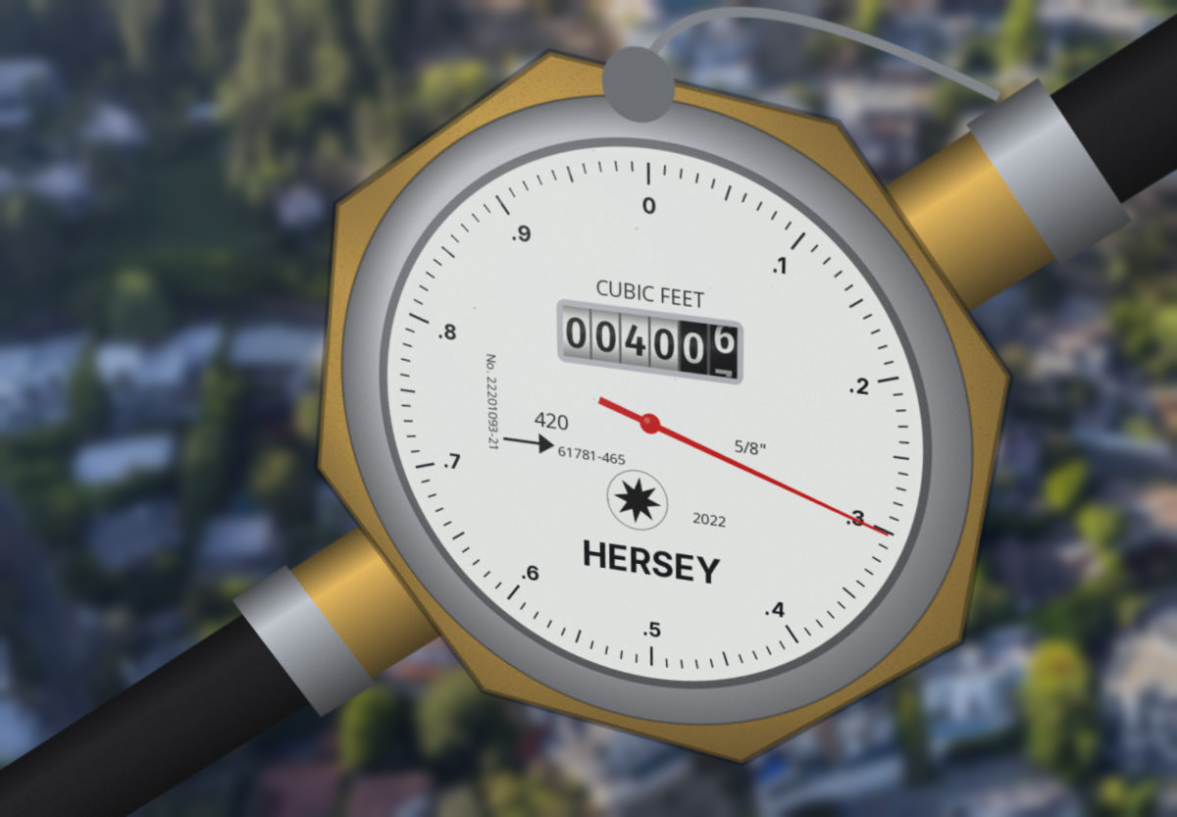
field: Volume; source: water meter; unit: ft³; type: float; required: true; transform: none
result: 4006.30 ft³
